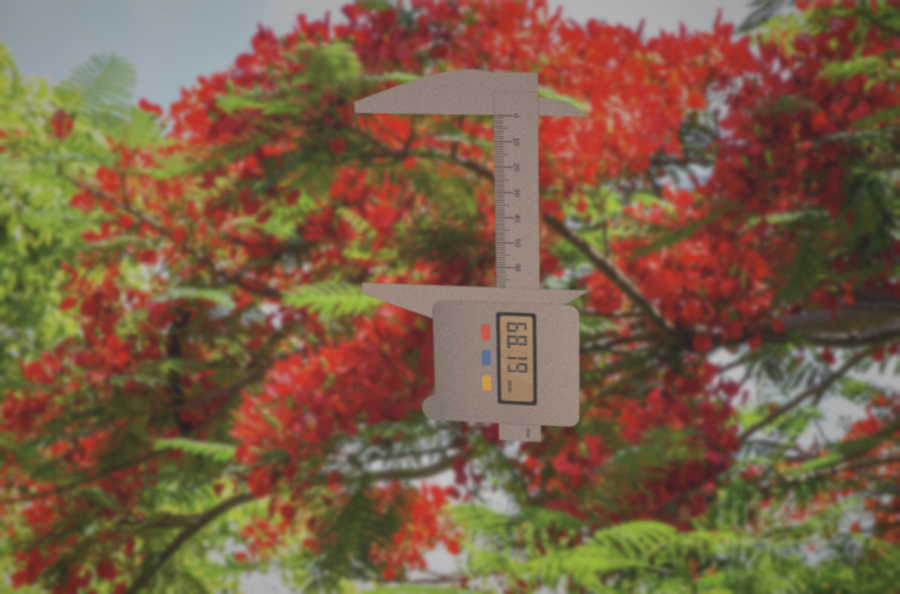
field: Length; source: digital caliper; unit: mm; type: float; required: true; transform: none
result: 68.19 mm
